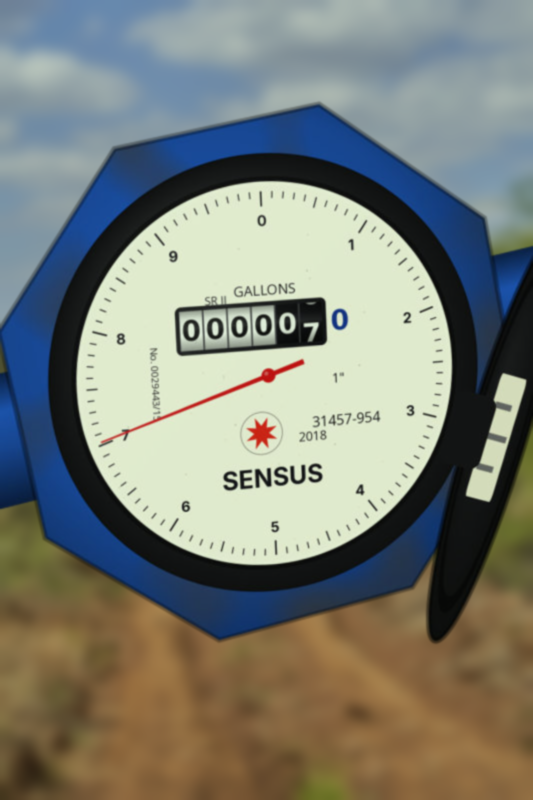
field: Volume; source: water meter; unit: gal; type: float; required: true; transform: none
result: 67.0 gal
